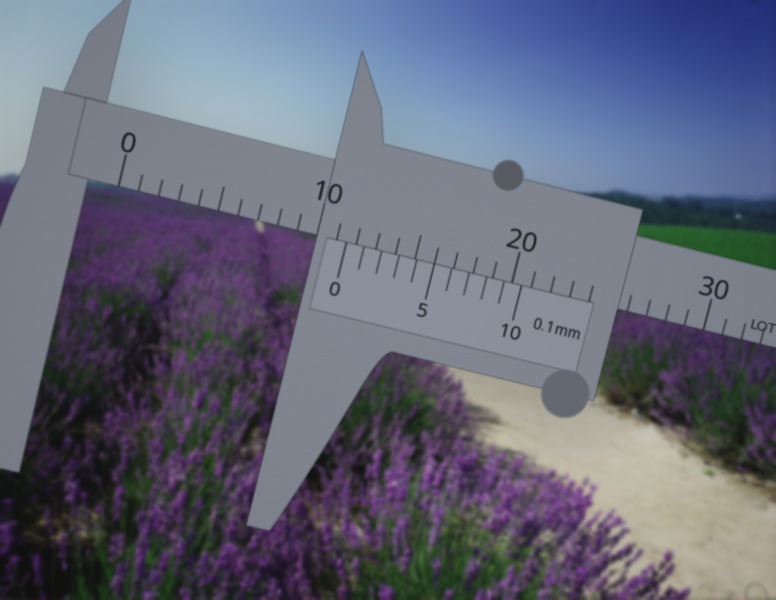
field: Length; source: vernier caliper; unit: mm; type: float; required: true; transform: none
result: 11.5 mm
